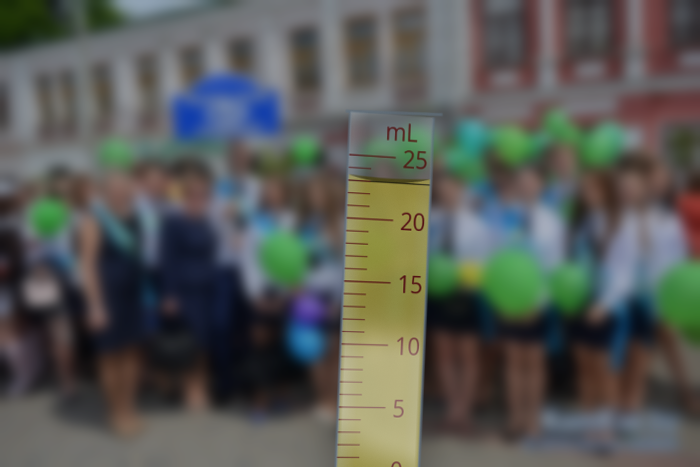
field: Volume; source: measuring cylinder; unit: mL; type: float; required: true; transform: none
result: 23 mL
